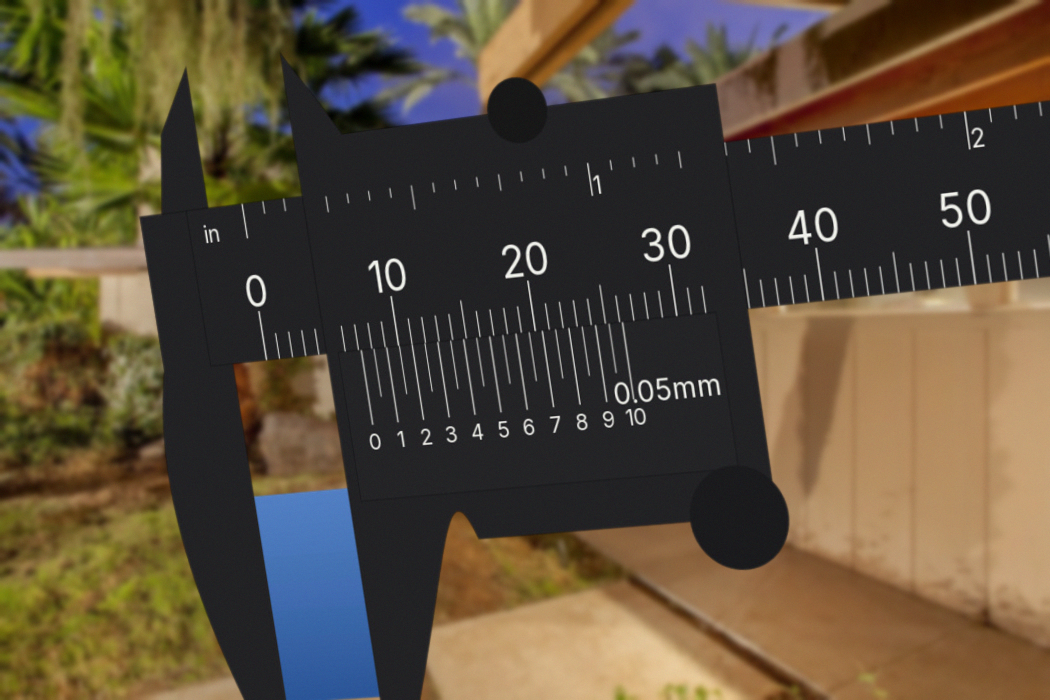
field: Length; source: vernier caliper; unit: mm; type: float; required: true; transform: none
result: 7.2 mm
